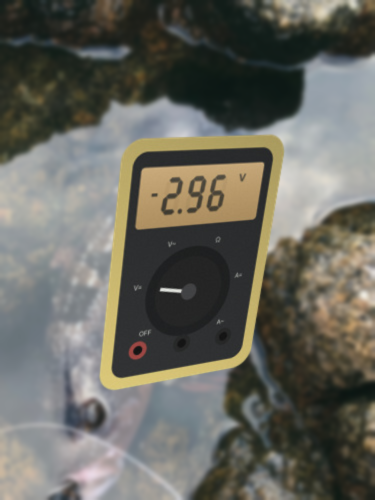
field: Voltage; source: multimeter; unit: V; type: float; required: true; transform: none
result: -2.96 V
